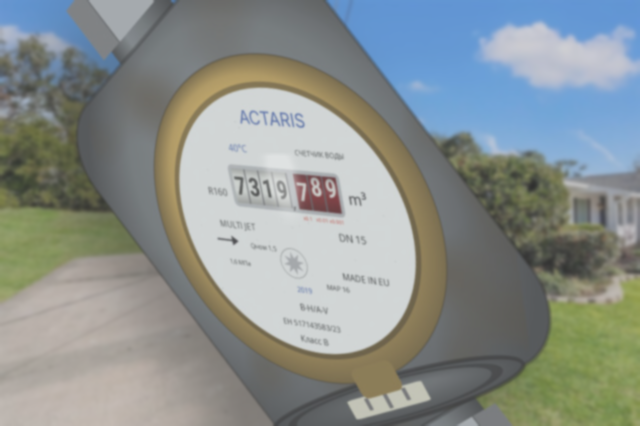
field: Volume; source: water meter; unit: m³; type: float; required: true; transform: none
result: 7319.789 m³
